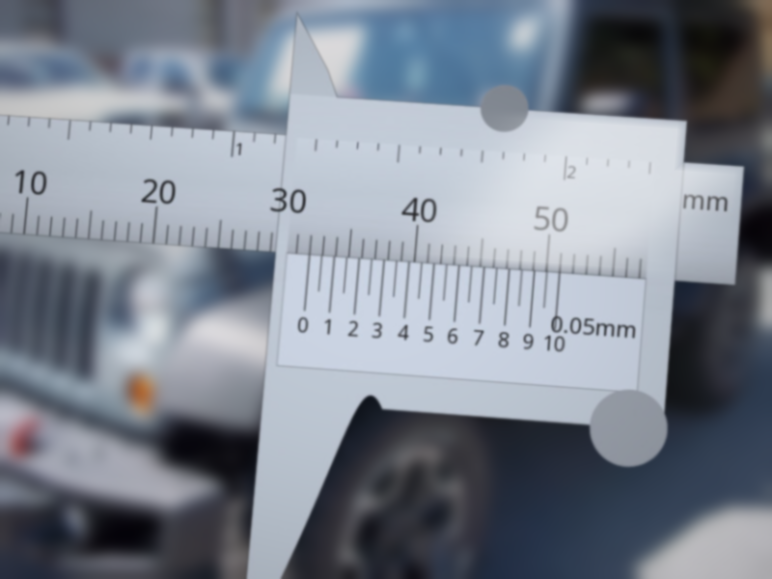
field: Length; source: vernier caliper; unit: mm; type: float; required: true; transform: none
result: 32.0 mm
